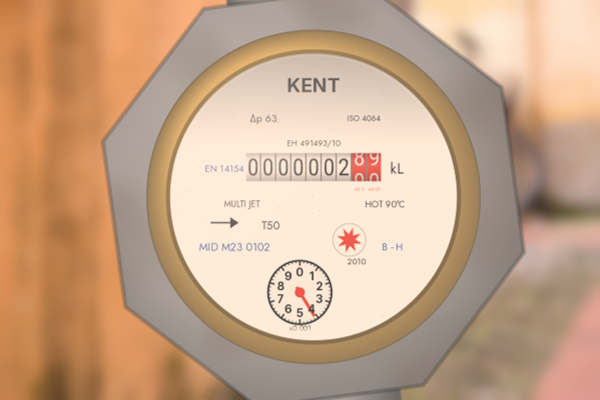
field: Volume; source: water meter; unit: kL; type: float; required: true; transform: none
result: 2.894 kL
